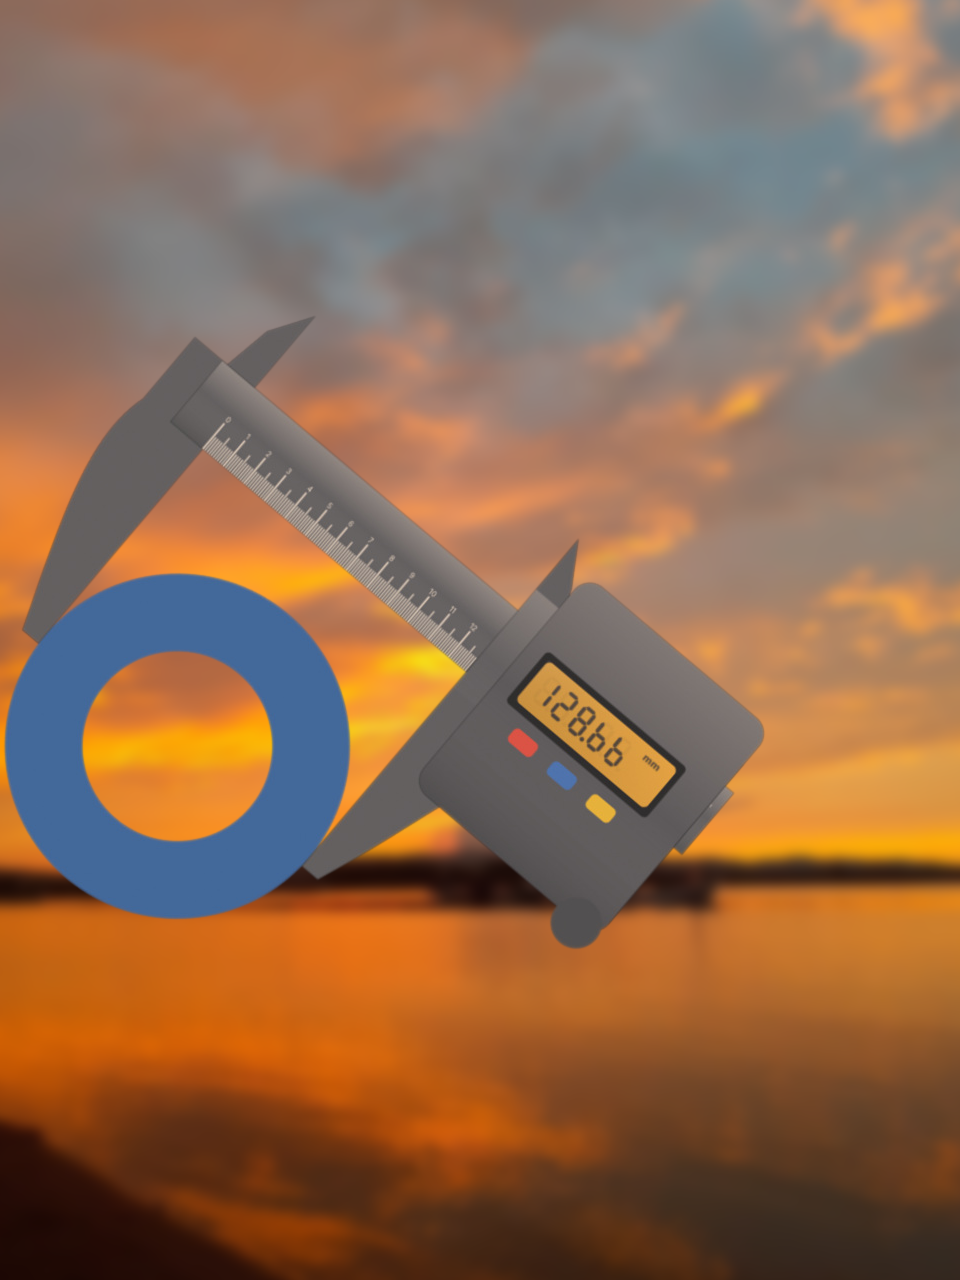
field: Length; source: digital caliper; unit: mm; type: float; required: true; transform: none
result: 128.66 mm
